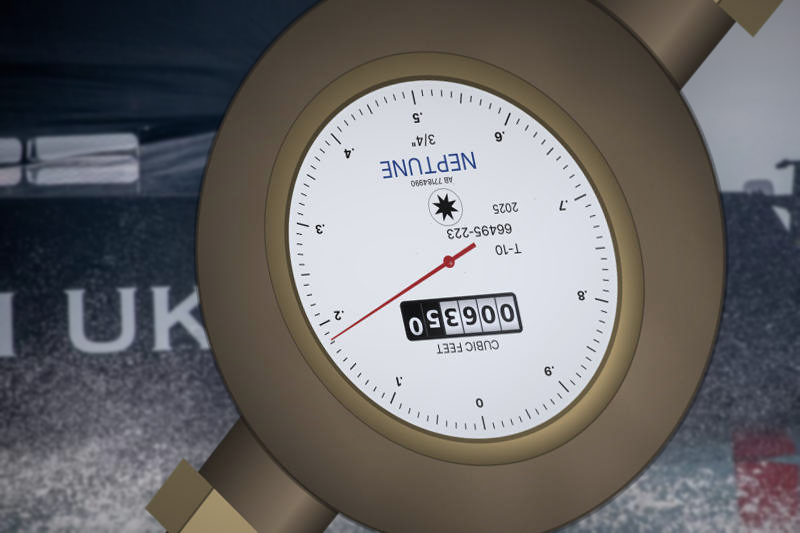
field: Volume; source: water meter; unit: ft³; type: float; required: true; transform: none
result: 6350.18 ft³
